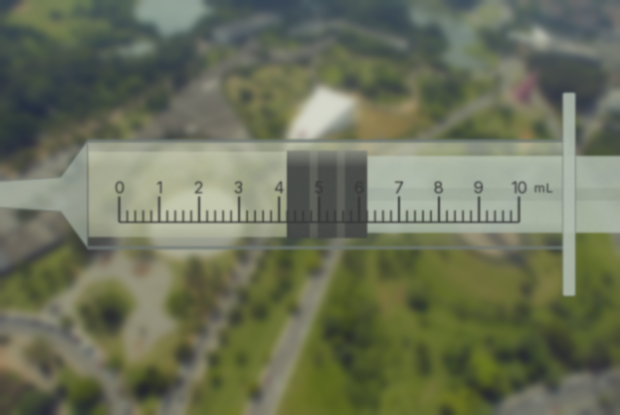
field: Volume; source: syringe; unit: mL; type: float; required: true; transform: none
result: 4.2 mL
